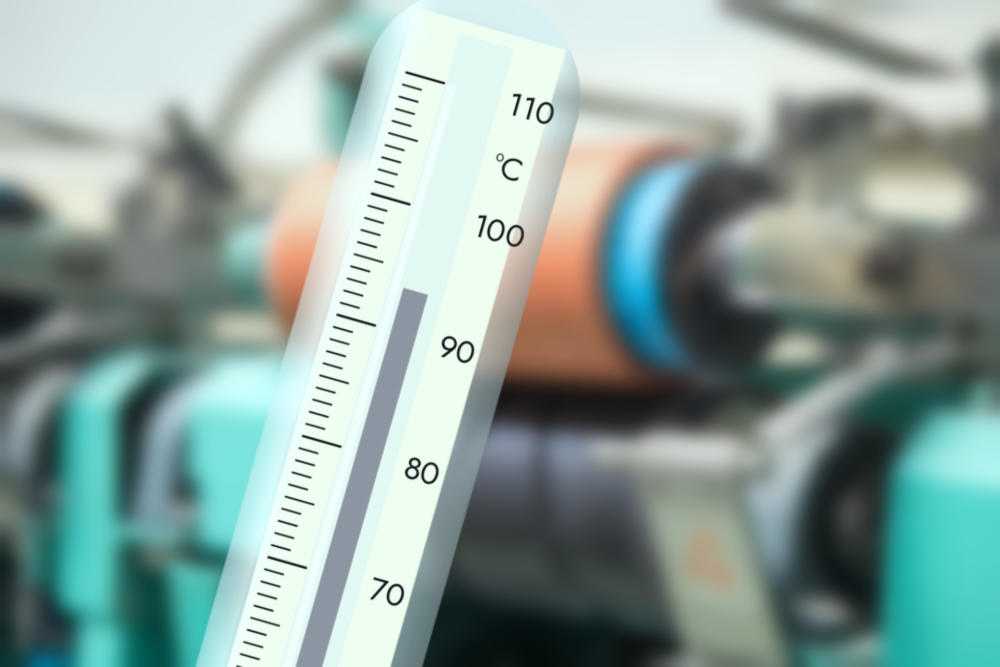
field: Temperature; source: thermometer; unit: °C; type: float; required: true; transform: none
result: 93.5 °C
